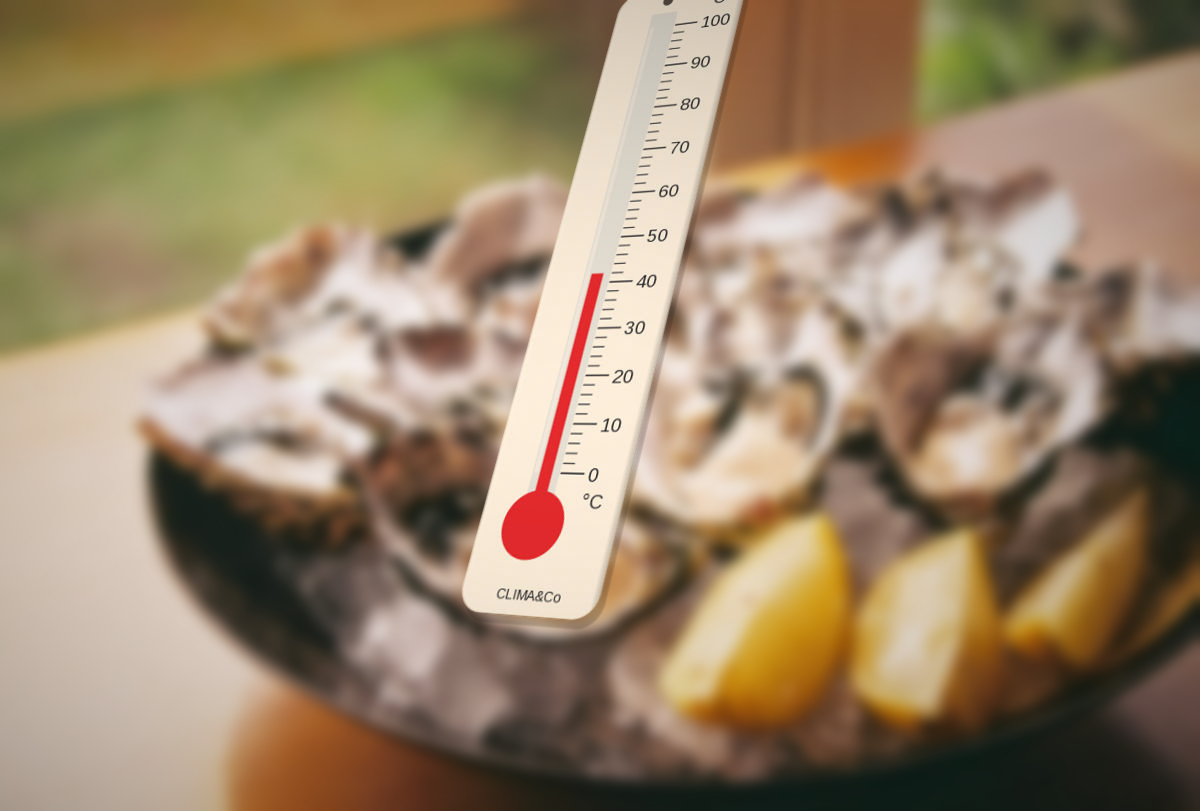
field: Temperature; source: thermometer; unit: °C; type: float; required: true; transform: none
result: 42 °C
